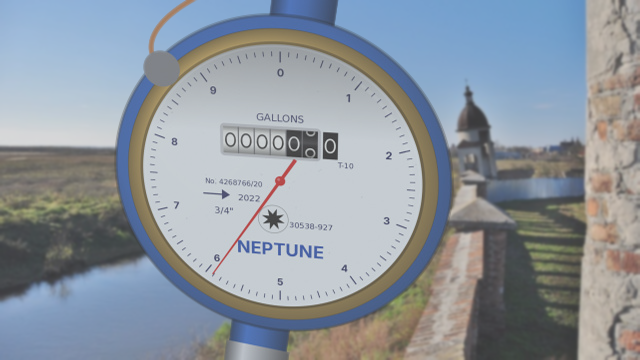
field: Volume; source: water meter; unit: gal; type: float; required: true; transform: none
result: 85.9 gal
